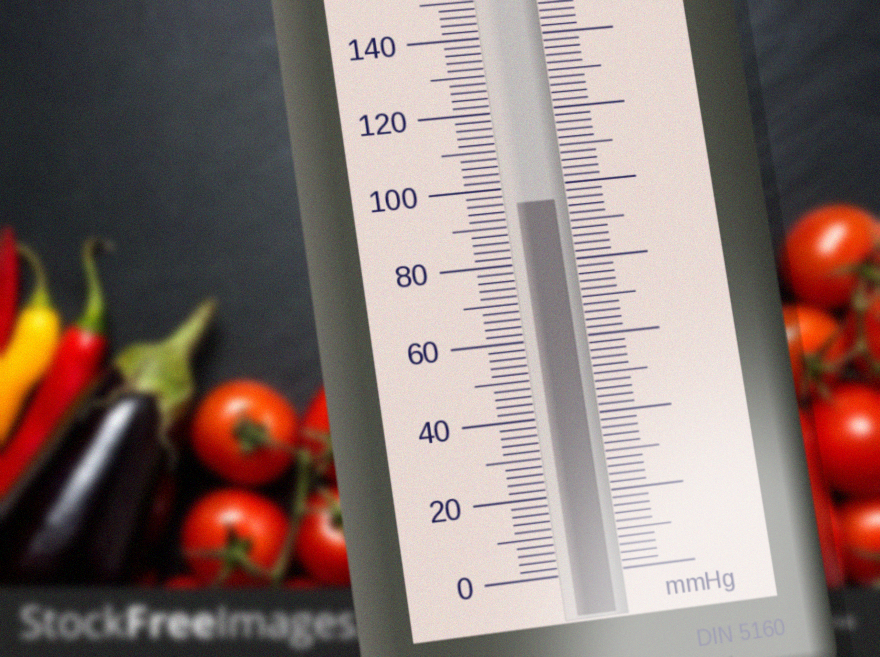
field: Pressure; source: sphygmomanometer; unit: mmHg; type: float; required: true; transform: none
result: 96 mmHg
